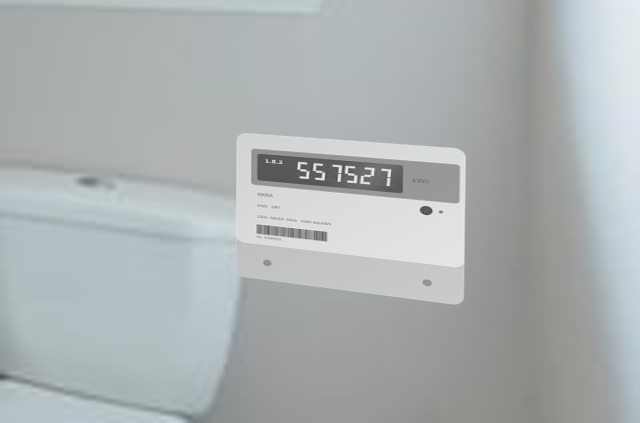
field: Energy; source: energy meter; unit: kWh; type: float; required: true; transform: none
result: 557527 kWh
